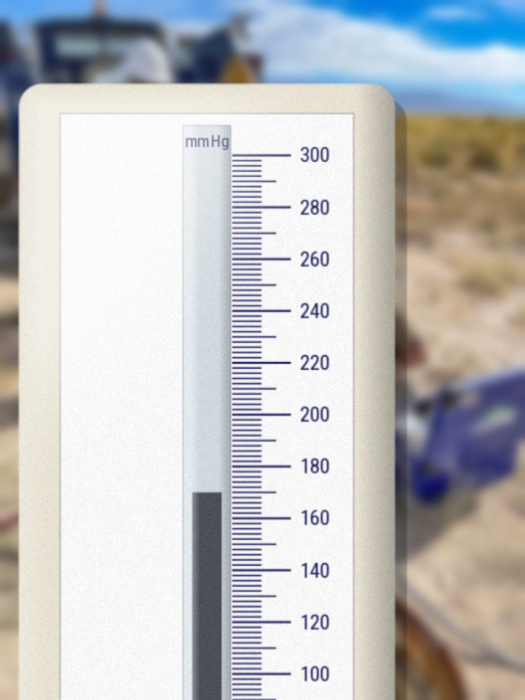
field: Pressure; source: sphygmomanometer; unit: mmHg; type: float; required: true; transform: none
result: 170 mmHg
